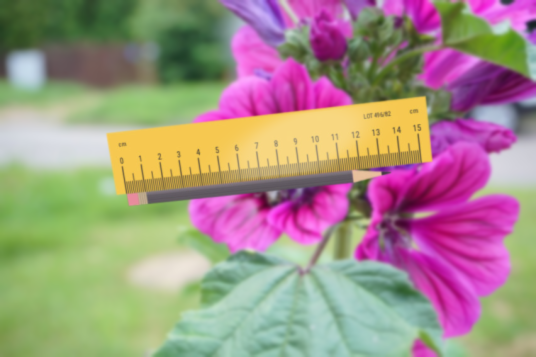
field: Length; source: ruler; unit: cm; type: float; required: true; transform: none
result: 13.5 cm
